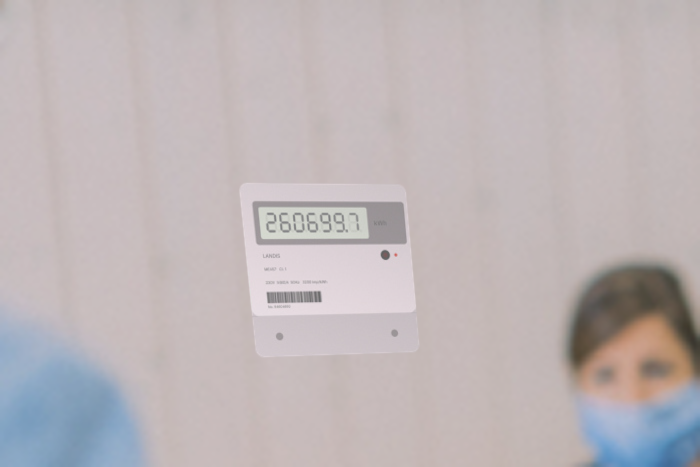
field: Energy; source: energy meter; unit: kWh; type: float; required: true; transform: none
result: 260699.7 kWh
